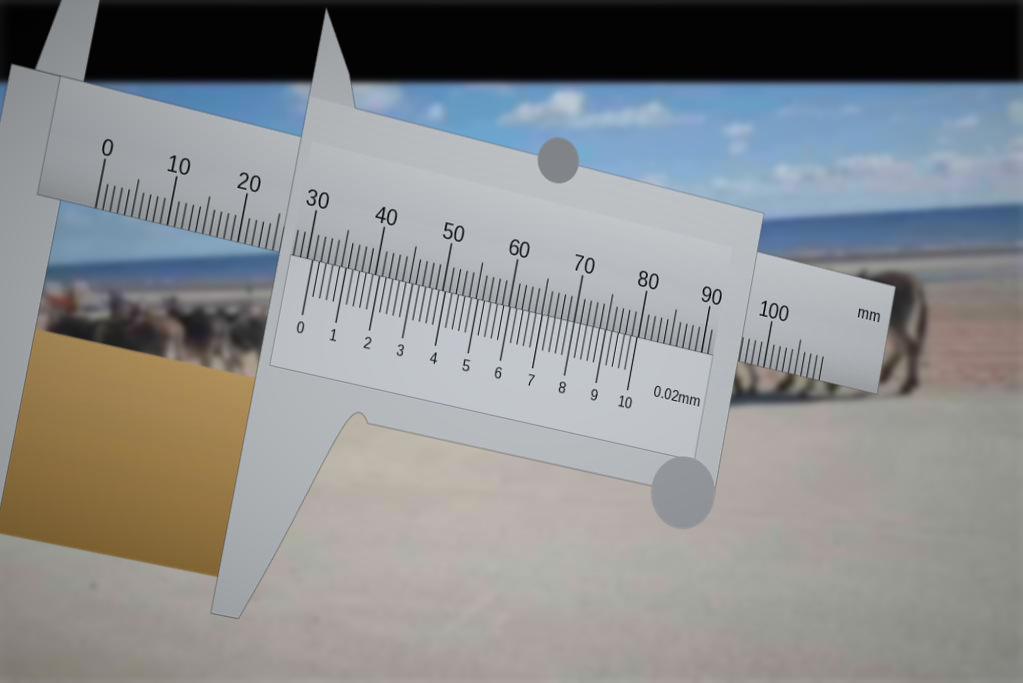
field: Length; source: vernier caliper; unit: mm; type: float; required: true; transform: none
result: 30.8 mm
